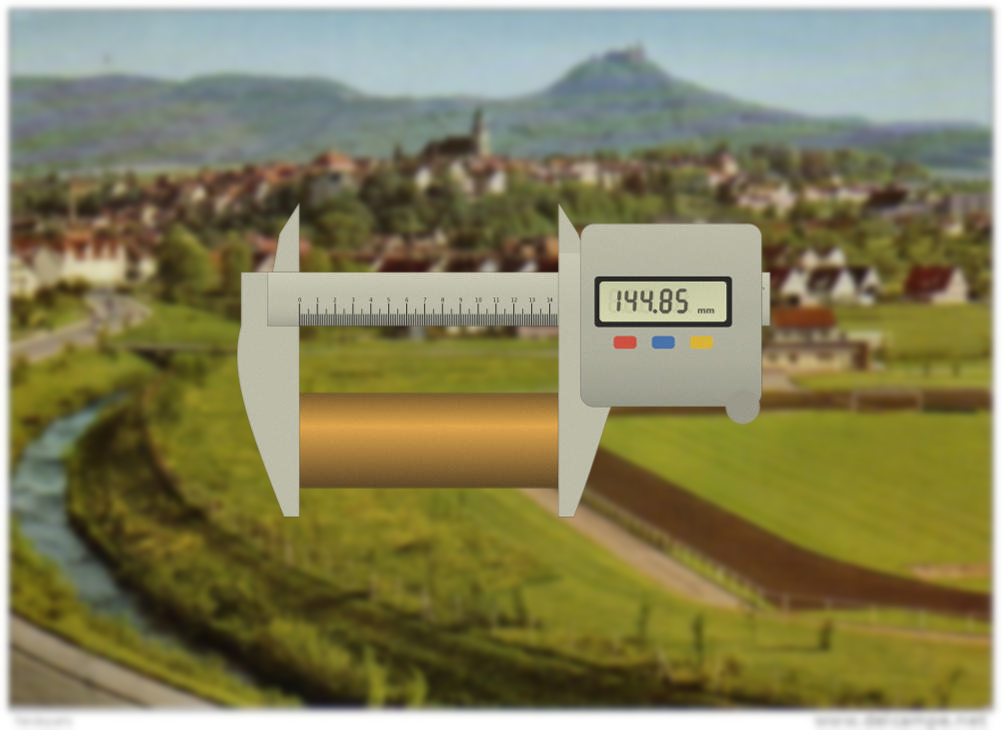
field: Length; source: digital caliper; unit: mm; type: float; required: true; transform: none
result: 144.85 mm
